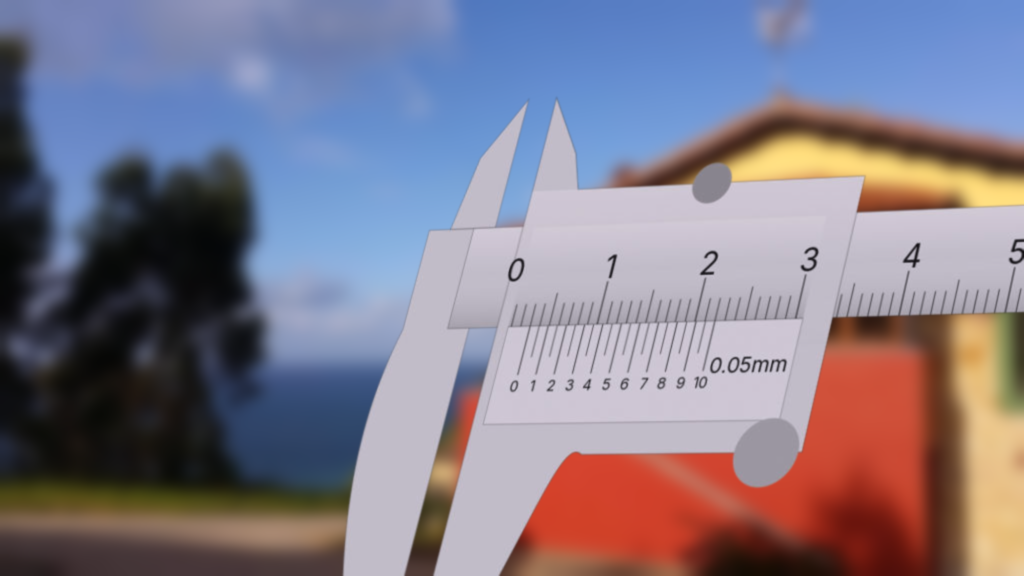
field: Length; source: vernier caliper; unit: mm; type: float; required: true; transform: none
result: 3.0 mm
